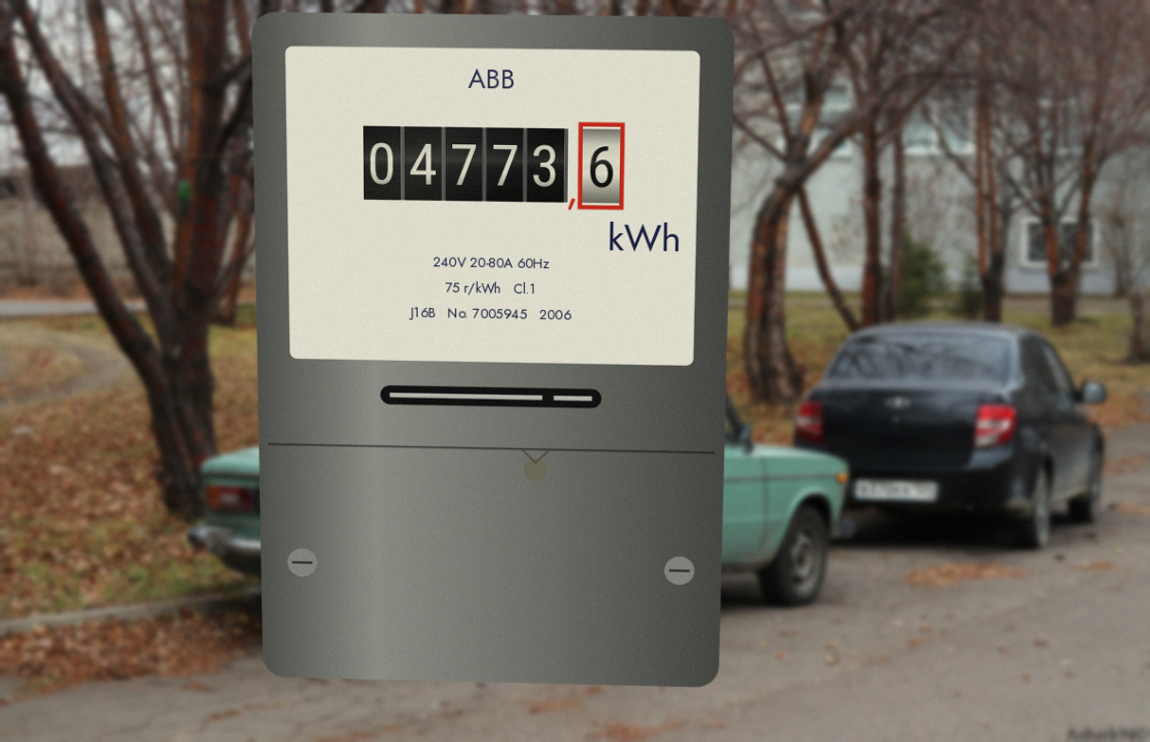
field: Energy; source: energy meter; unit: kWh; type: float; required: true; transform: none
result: 4773.6 kWh
